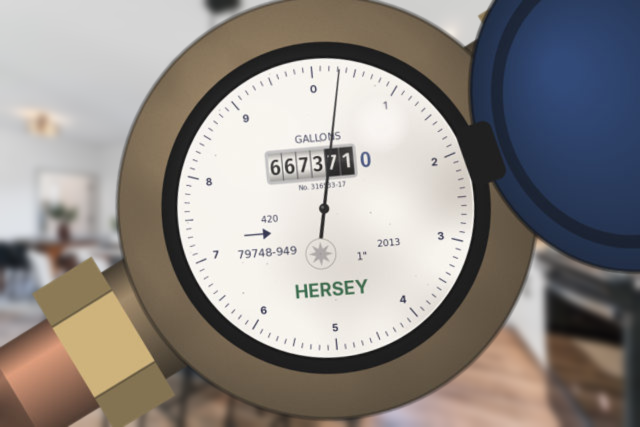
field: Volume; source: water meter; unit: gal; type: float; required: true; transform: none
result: 6673710.3 gal
